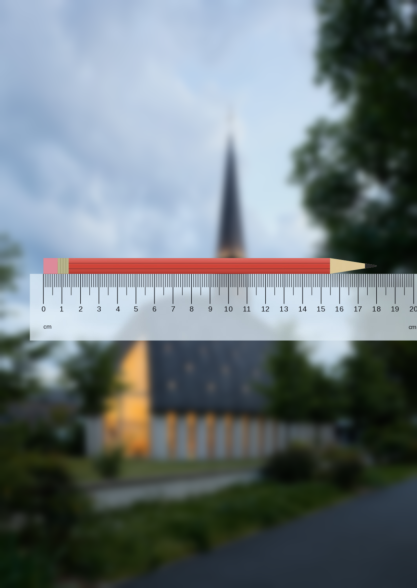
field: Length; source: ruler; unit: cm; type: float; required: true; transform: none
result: 18 cm
